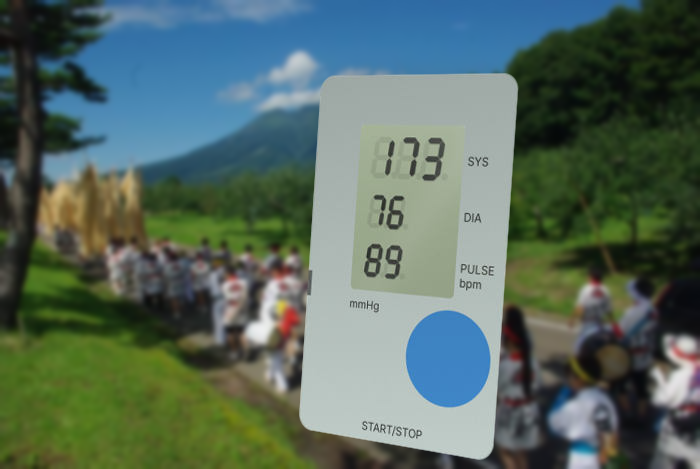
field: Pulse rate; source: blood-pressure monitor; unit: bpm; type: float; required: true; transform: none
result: 89 bpm
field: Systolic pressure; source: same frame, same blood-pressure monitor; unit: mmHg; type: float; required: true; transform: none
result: 173 mmHg
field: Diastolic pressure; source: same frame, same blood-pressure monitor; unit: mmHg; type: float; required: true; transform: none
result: 76 mmHg
